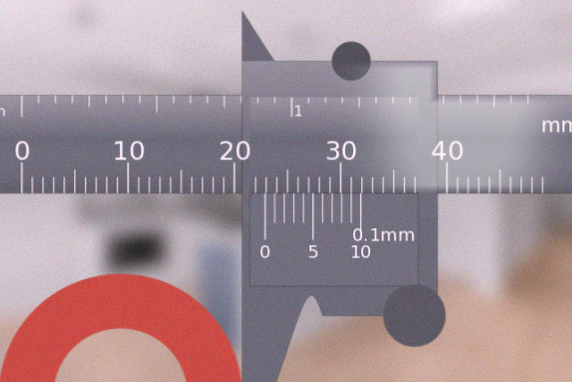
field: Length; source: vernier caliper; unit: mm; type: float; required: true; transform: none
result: 22.9 mm
